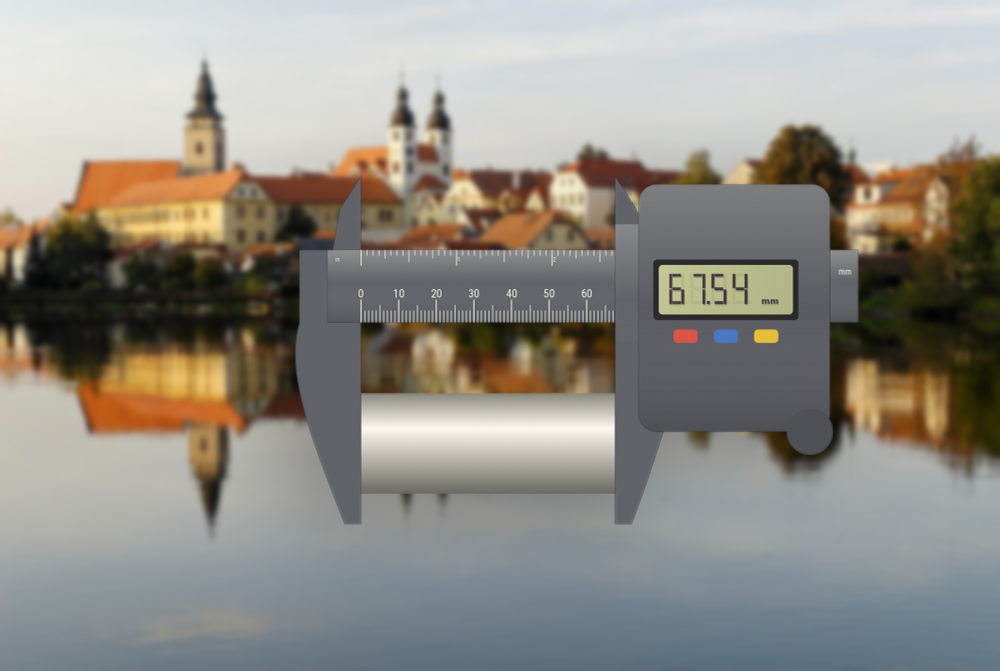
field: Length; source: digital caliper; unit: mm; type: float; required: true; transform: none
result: 67.54 mm
